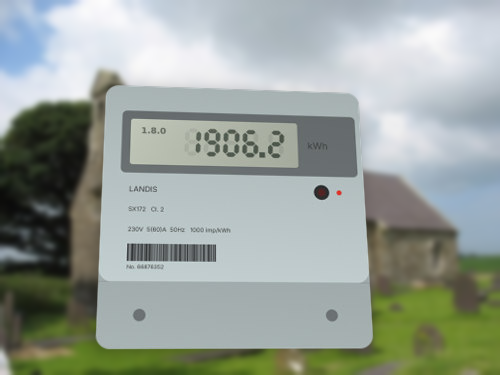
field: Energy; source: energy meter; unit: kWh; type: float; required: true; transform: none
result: 1906.2 kWh
